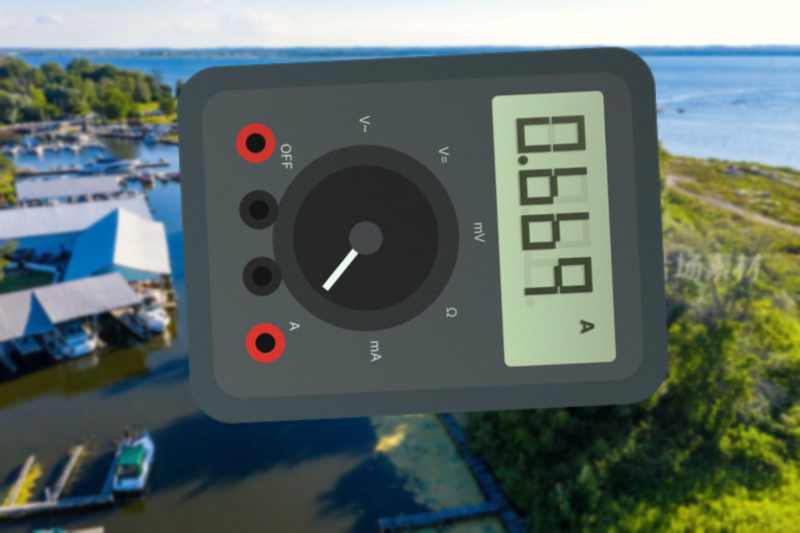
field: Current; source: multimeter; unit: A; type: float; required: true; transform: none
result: 0.669 A
